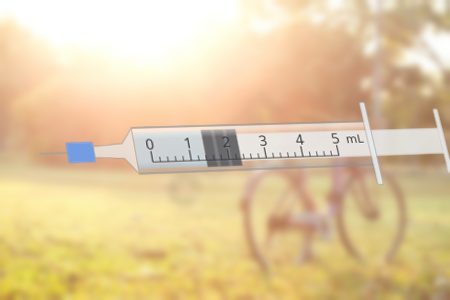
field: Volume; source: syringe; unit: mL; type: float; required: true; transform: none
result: 1.4 mL
